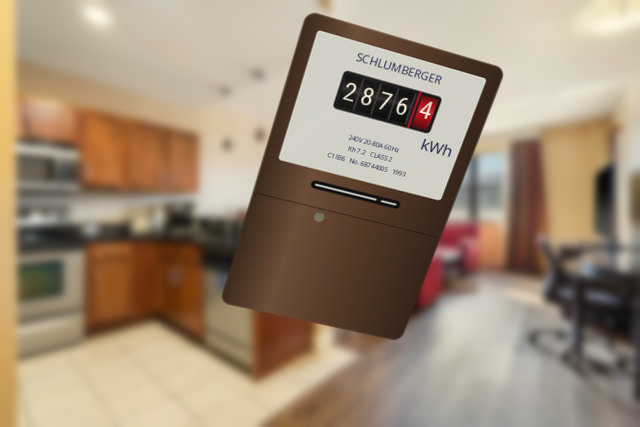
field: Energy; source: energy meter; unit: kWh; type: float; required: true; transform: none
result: 2876.4 kWh
